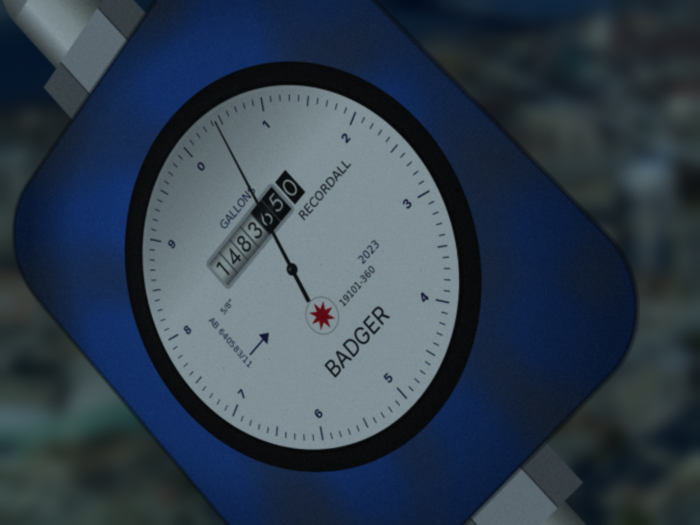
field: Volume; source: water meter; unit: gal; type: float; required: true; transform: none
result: 1483650.4 gal
